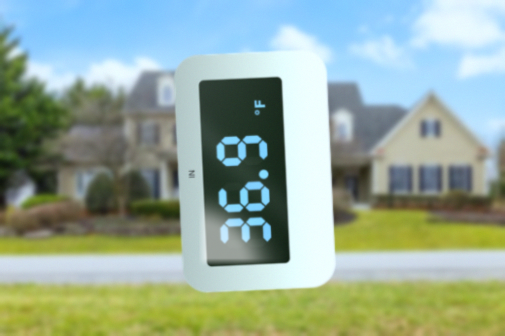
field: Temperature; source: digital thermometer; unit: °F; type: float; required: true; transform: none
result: 36.9 °F
